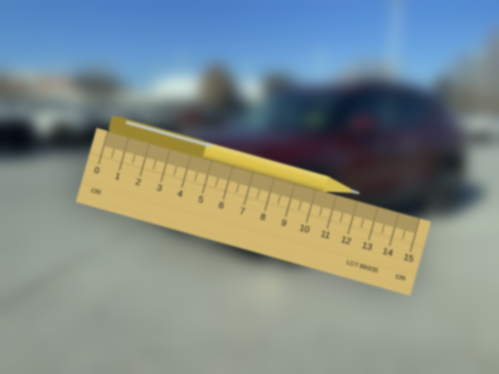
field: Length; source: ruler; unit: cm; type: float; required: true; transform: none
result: 12 cm
